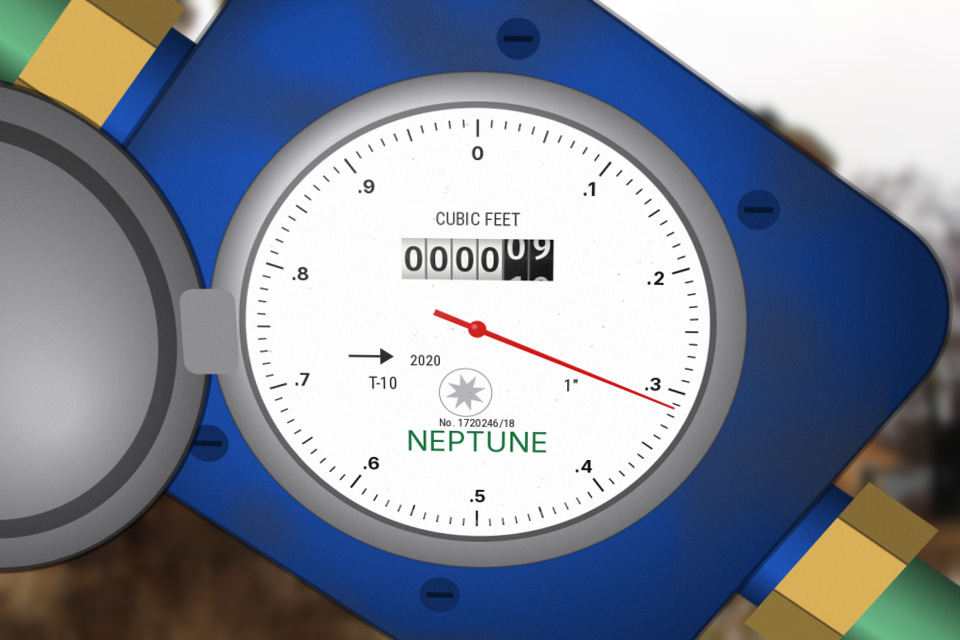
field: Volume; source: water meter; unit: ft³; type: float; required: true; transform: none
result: 9.31 ft³
